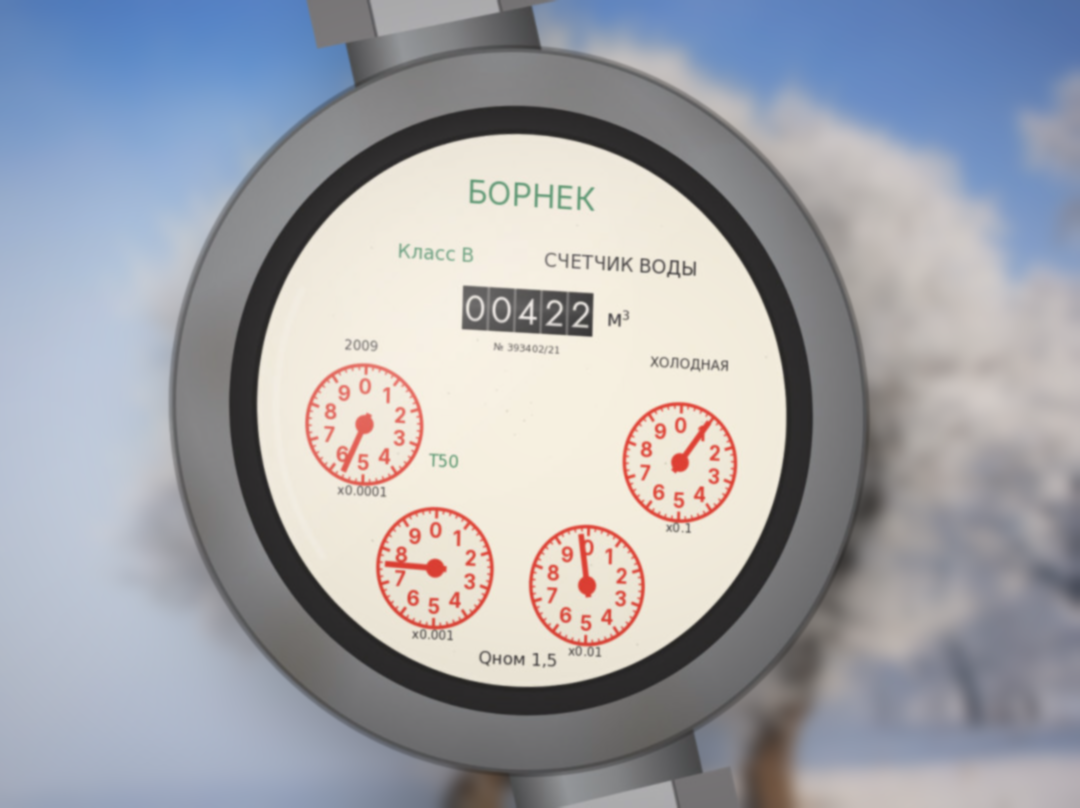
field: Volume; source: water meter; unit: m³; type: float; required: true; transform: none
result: 422.0975 m³
